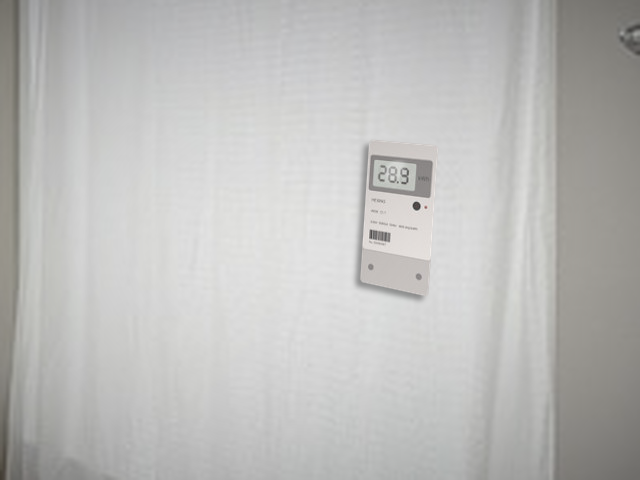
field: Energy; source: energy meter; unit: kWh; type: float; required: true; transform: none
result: 28.9 kWh
